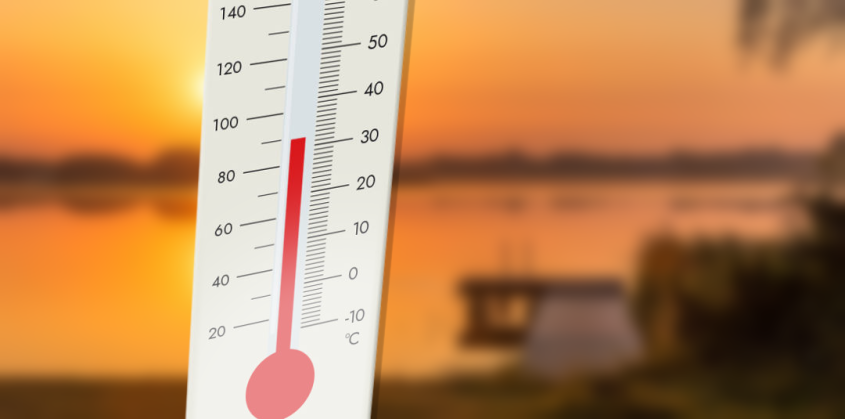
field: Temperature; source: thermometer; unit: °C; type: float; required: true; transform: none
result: 32 °C
